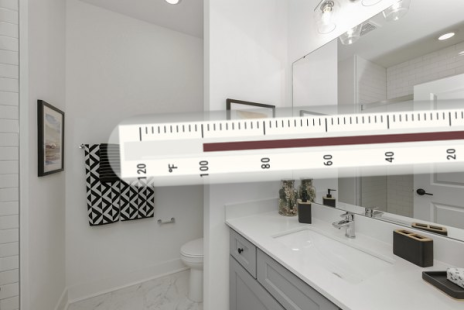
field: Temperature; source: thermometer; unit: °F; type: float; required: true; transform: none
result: 100 °F
